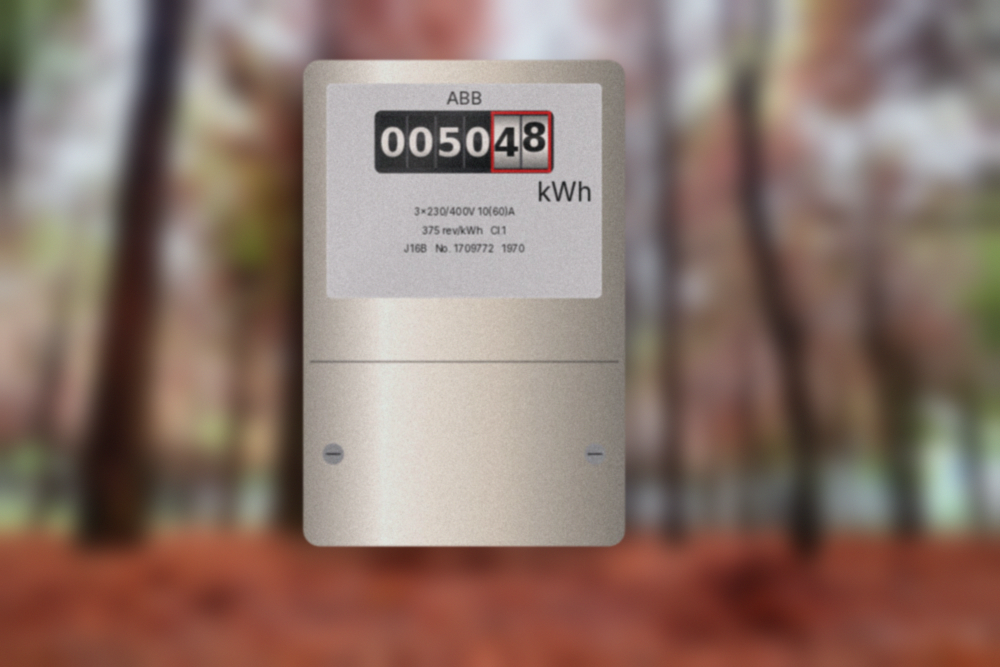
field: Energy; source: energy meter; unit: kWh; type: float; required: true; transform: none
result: 50.48 kWh
